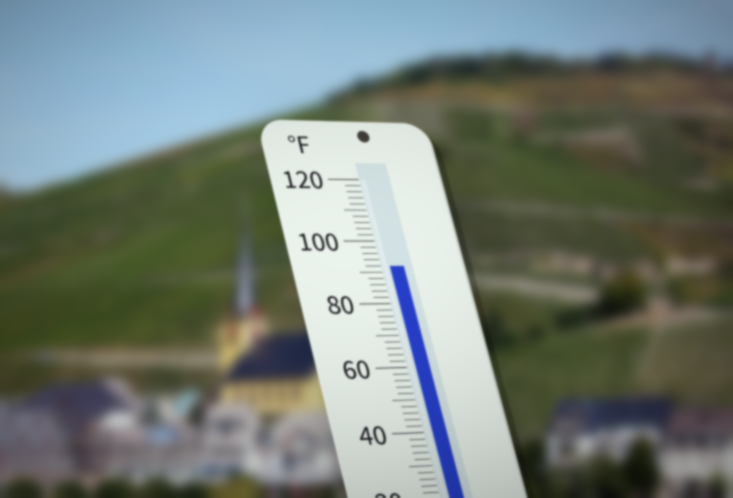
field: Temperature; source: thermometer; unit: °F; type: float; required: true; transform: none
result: 92 °F
